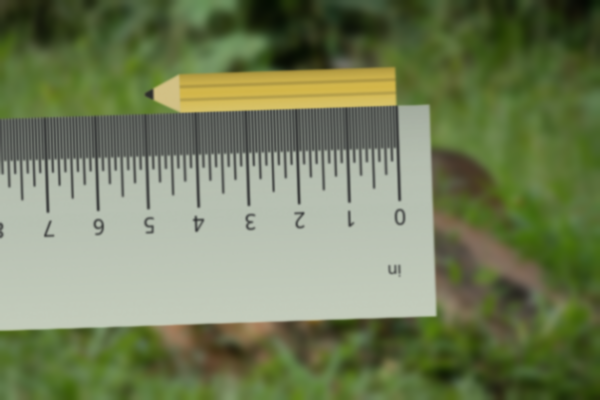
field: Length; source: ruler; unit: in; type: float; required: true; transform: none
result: 5 in
